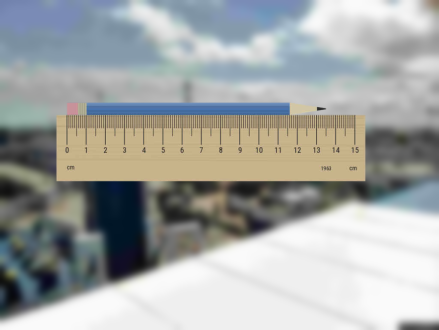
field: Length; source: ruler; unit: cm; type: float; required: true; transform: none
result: 13.5 cm
